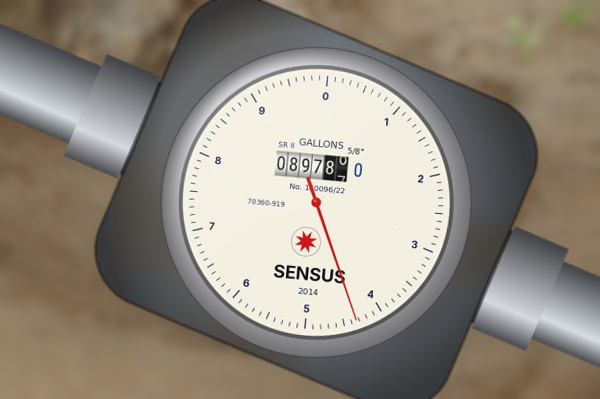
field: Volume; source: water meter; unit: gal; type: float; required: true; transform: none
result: 897864.3 gal
